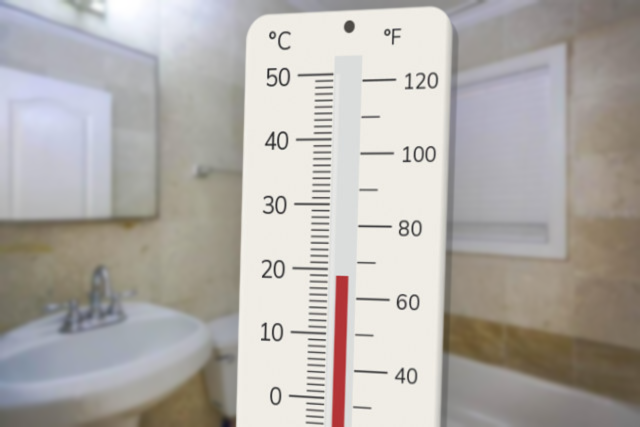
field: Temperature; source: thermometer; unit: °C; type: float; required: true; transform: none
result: 19 °C
